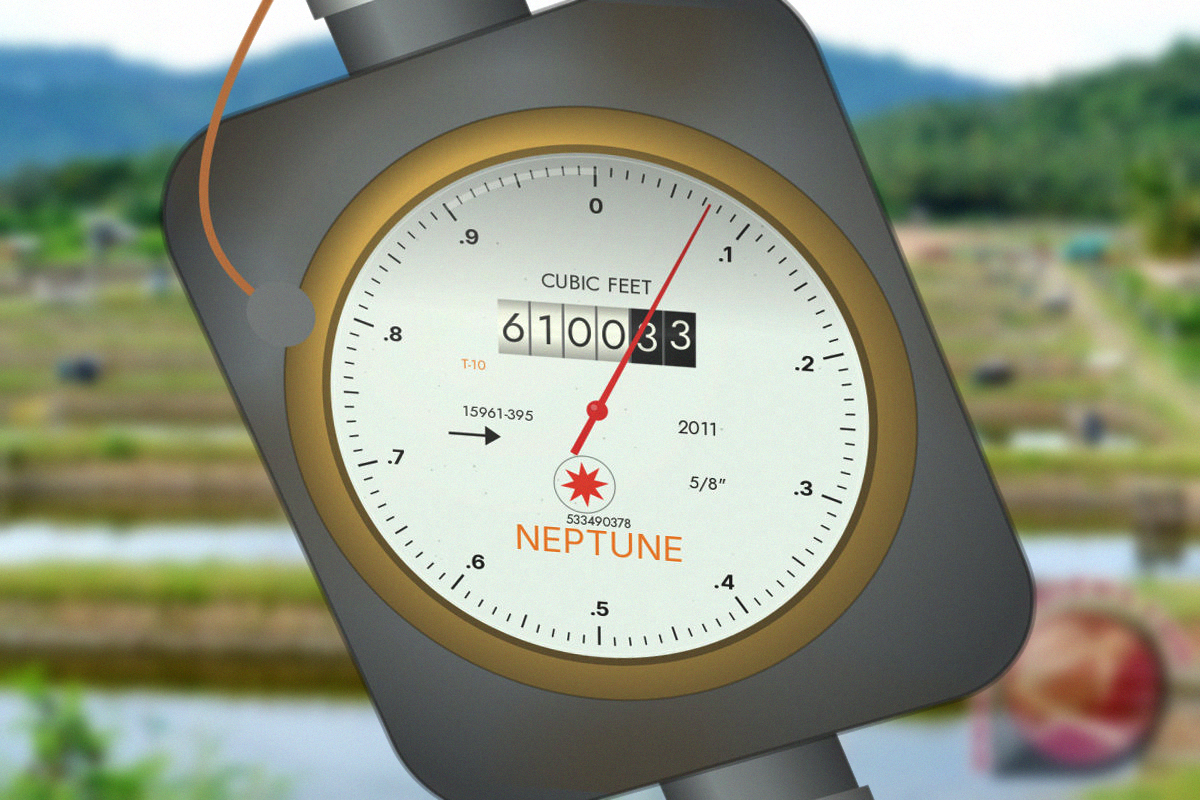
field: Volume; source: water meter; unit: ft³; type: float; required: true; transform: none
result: 610033.07 ft³
